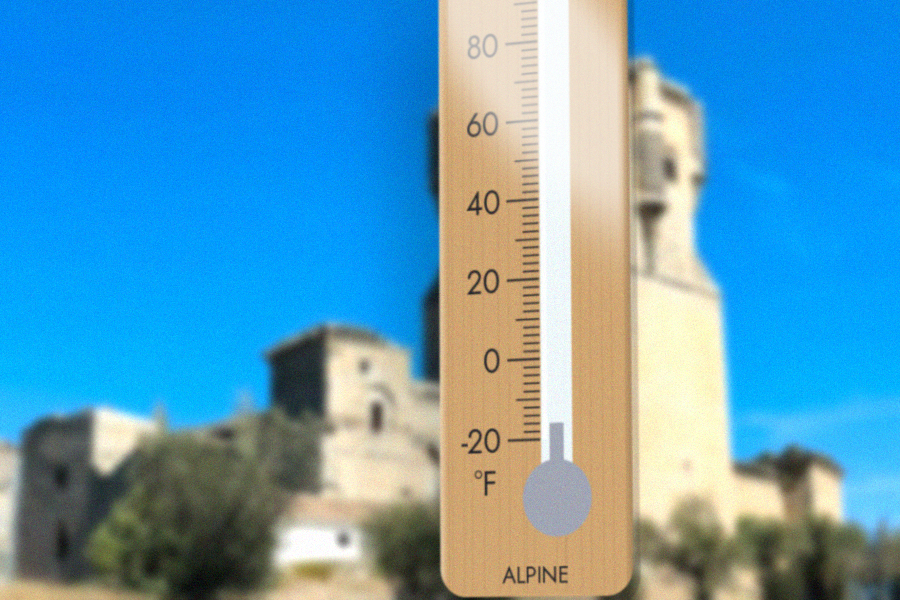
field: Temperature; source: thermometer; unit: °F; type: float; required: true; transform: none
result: -16 °F
